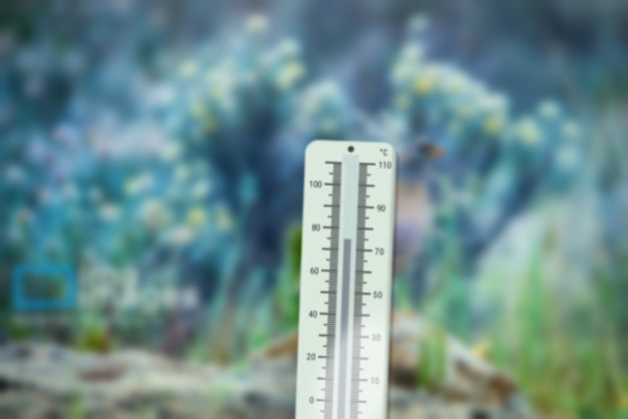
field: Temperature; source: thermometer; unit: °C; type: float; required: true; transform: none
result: 75 °C
